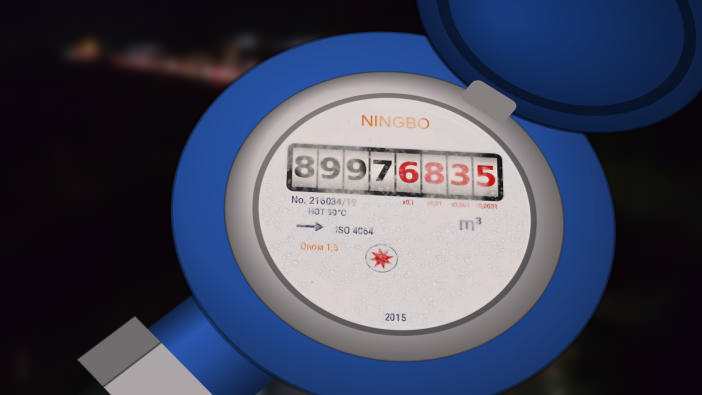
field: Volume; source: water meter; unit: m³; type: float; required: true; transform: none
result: 8997.6835 m³
